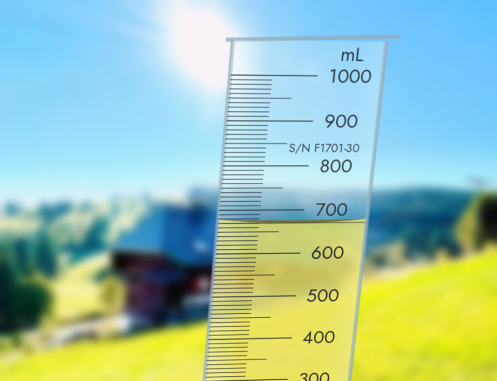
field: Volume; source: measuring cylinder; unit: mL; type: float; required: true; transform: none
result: 670 mL
